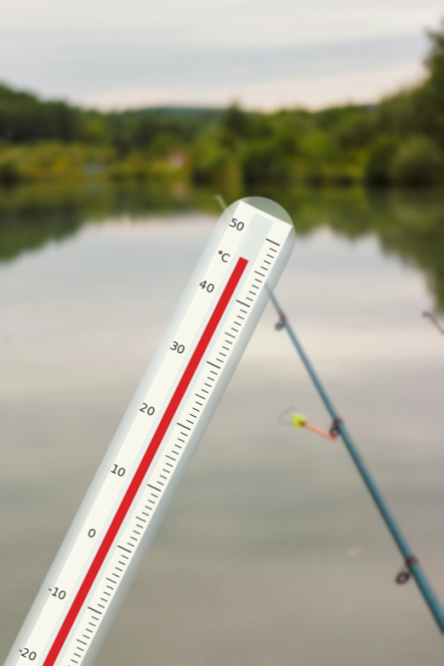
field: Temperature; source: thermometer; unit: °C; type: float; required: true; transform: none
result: 46 °C
